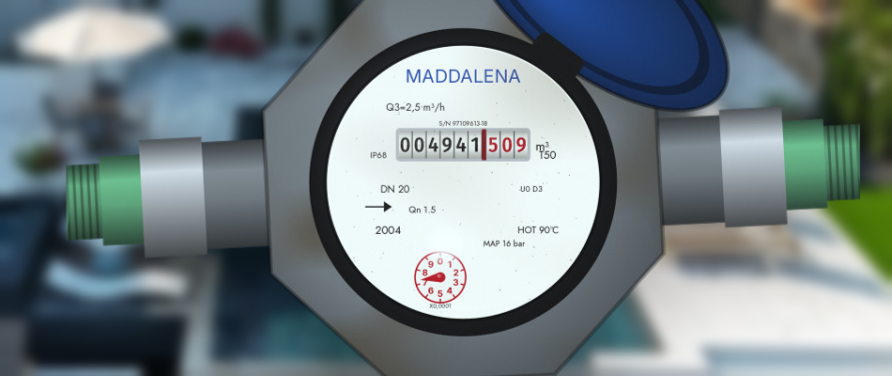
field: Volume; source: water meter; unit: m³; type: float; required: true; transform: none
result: 4941.5097 m³
